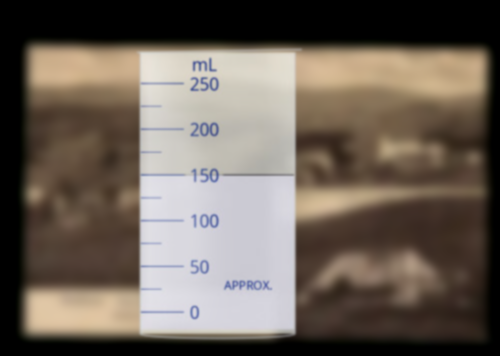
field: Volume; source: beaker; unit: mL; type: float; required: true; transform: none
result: 150 mL
